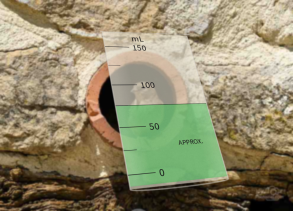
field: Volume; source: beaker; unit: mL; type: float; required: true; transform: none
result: 75 mL
